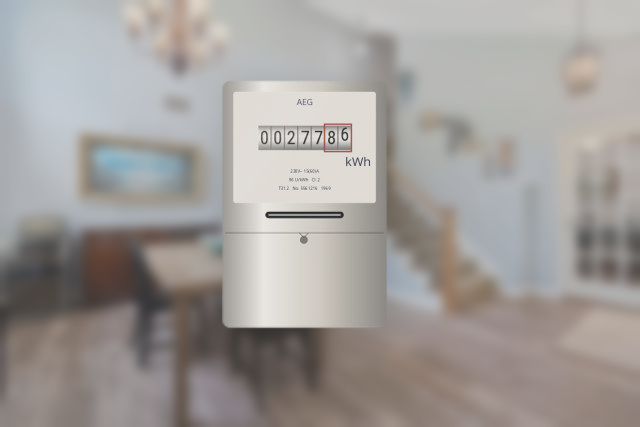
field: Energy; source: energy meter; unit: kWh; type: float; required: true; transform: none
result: 277.86 kWh
